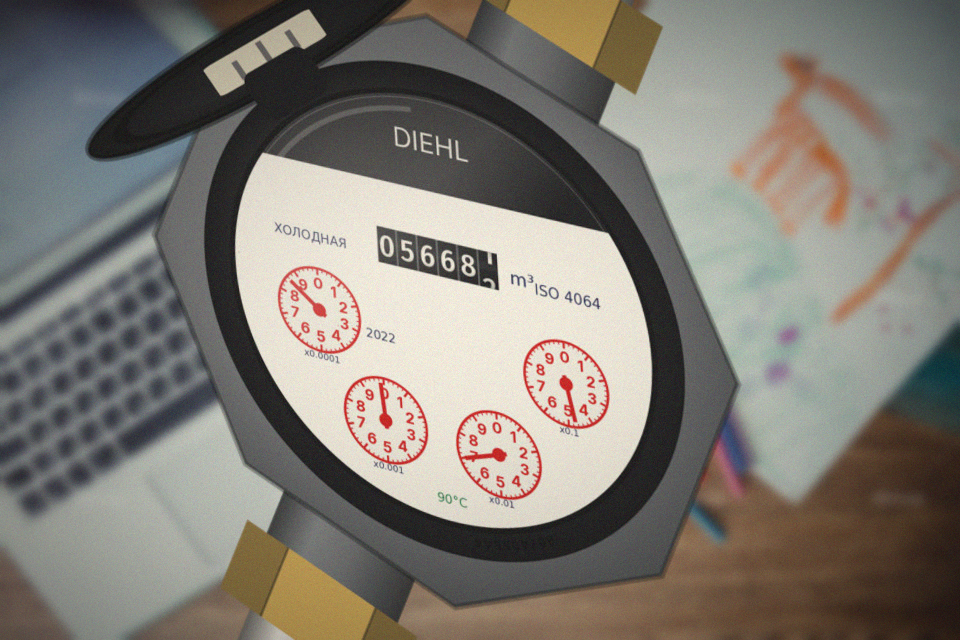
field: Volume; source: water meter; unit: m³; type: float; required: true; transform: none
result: 56681.4698 m³
